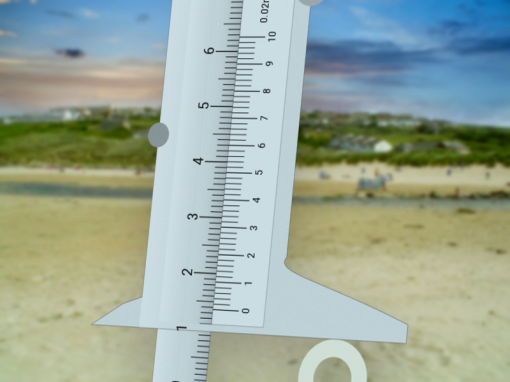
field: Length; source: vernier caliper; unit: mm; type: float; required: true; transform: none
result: 13.6 mm
